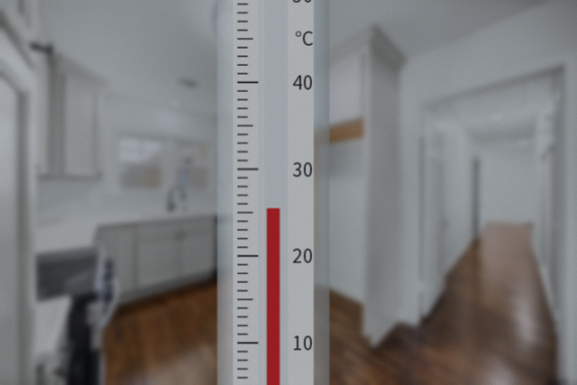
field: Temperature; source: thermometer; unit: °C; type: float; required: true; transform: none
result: 25.5 °C
